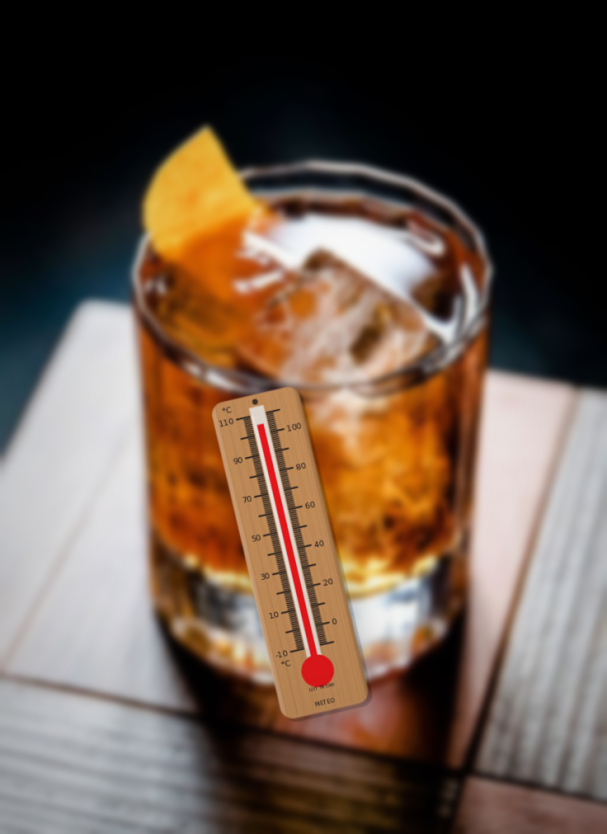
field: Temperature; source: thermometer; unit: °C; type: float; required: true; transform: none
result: 105 °C
